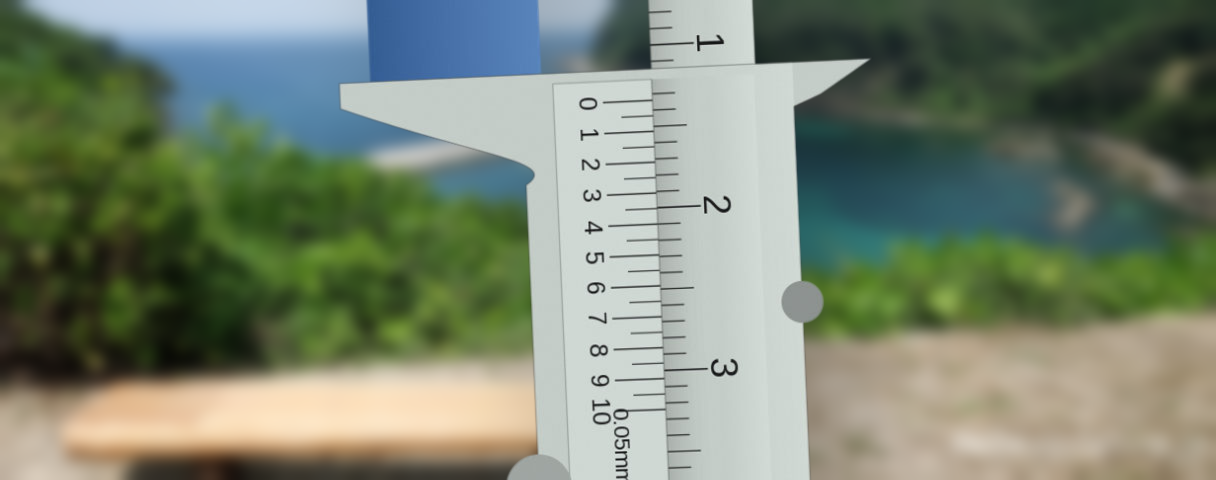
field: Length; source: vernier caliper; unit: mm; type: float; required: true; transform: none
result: 13.4 mm
